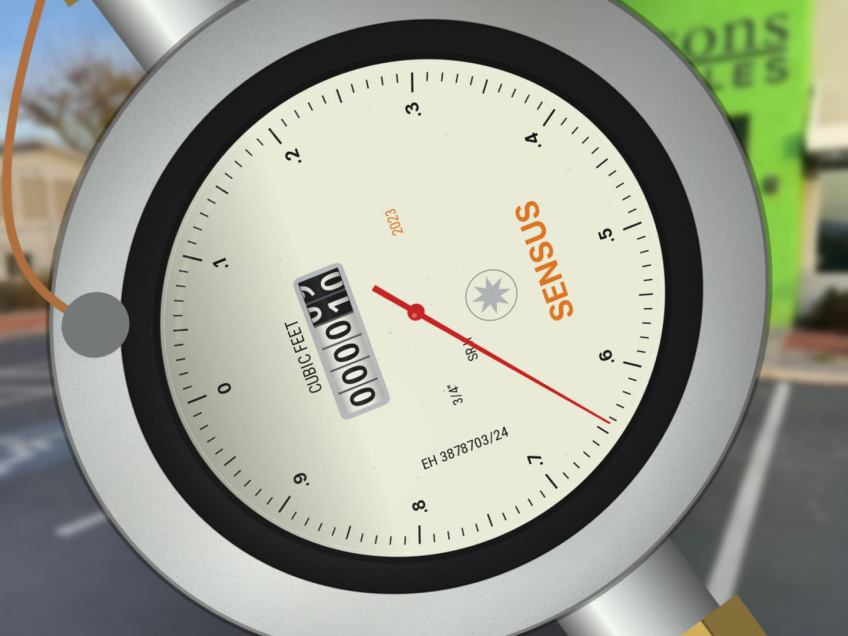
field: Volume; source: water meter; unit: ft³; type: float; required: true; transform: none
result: 9.64 ft³
